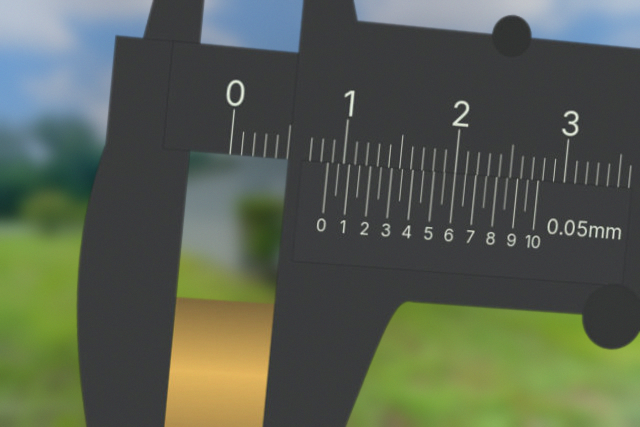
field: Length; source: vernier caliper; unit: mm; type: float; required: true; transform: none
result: 8.6 mm
